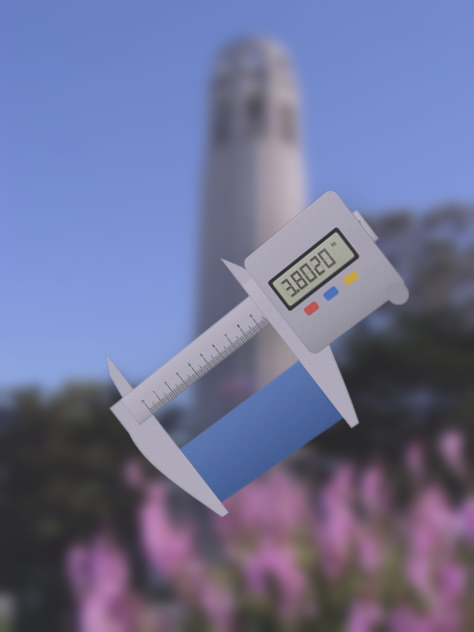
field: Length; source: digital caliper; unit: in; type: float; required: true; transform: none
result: 3.8020 in
